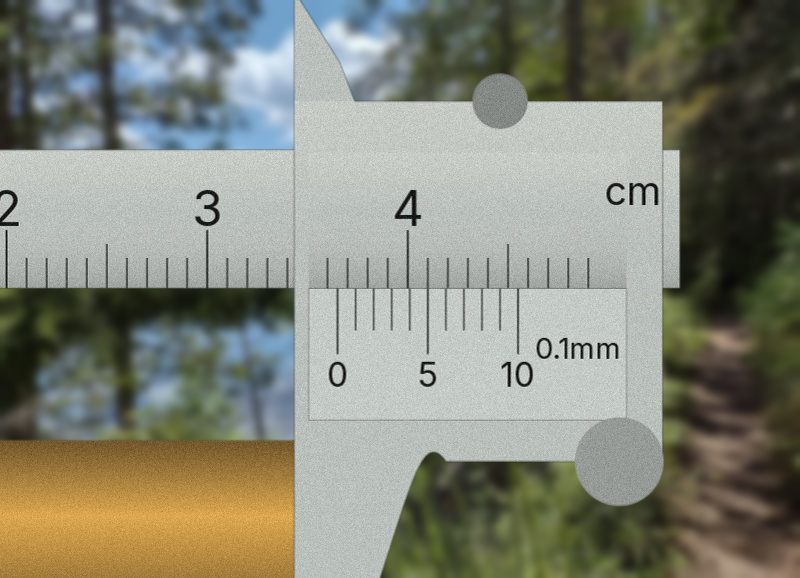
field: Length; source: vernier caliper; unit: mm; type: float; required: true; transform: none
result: 36.5 mm
